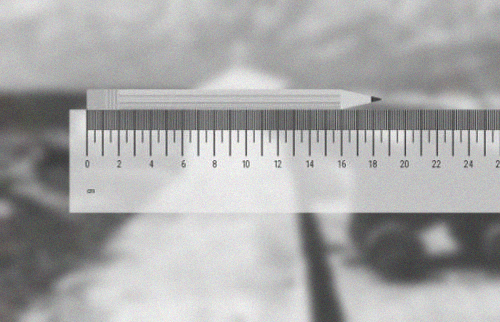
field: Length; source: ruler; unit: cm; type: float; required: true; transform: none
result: 18.5 cm
